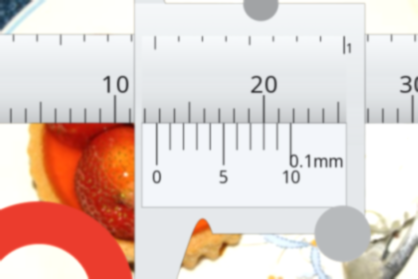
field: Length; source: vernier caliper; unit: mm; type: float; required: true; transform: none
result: 12.8 mm
